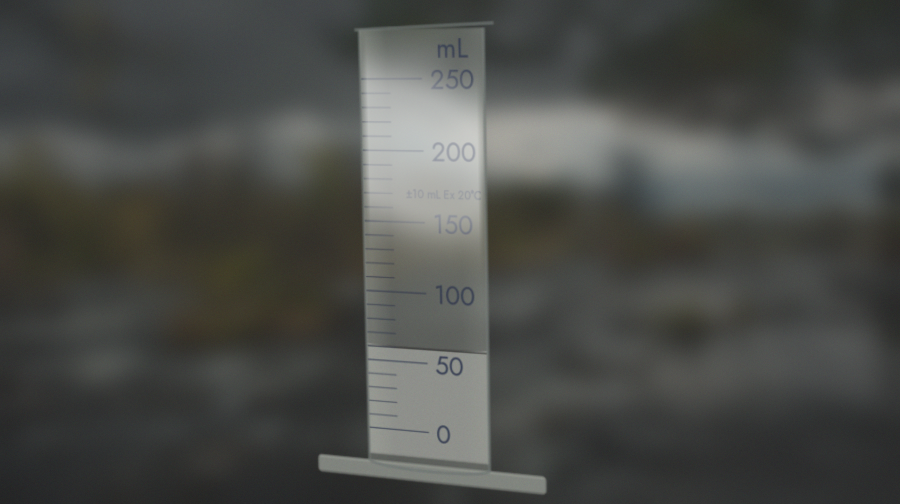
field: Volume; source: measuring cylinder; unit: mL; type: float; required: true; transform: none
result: 60 mL
